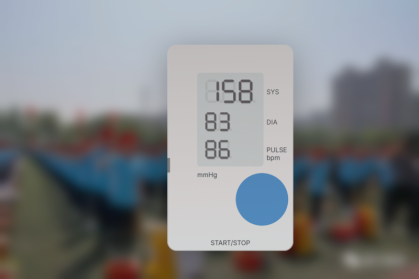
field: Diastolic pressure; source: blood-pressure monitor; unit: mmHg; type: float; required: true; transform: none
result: 83 mmHg
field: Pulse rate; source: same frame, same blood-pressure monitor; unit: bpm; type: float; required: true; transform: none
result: 86 bpm
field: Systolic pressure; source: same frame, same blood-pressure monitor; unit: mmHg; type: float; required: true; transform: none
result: 158 mmHg
